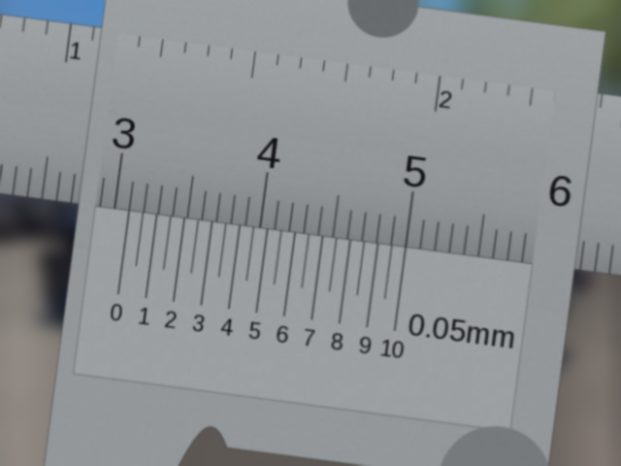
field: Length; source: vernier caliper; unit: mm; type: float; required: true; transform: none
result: 31.0 mm
